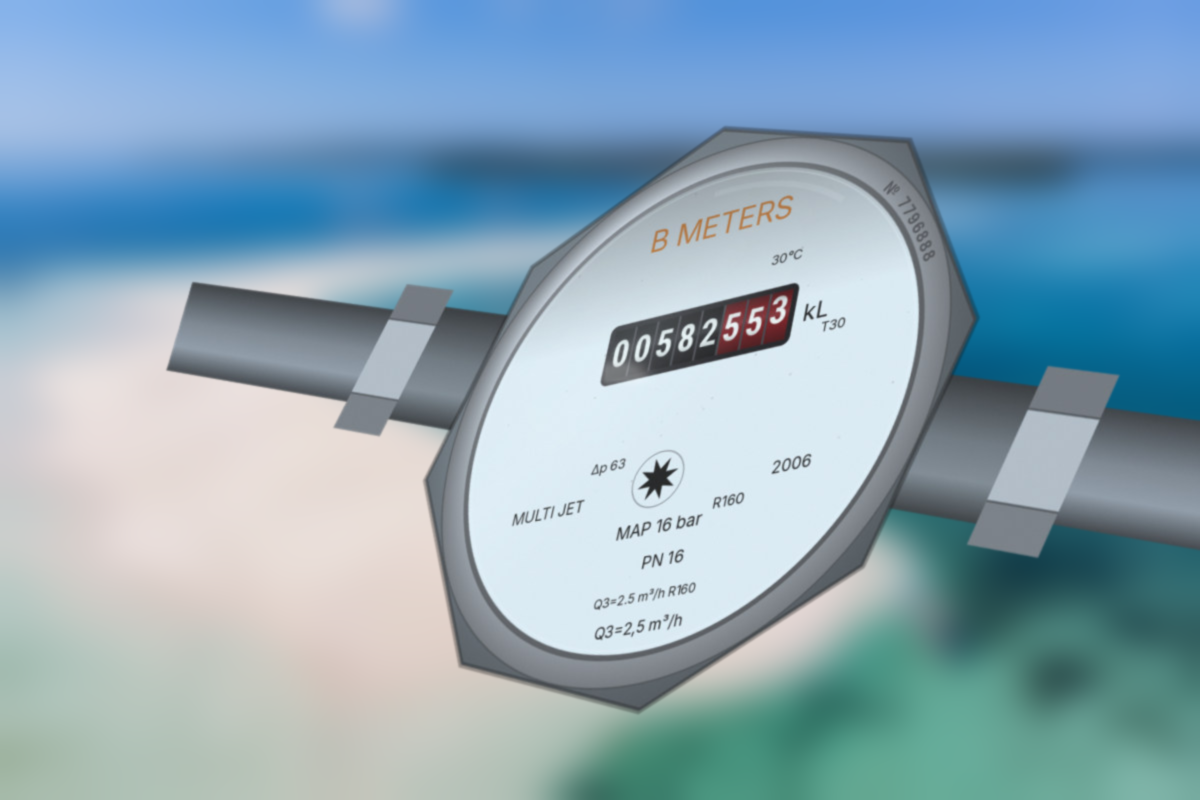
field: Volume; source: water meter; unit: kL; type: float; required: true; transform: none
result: 582.553 kL
